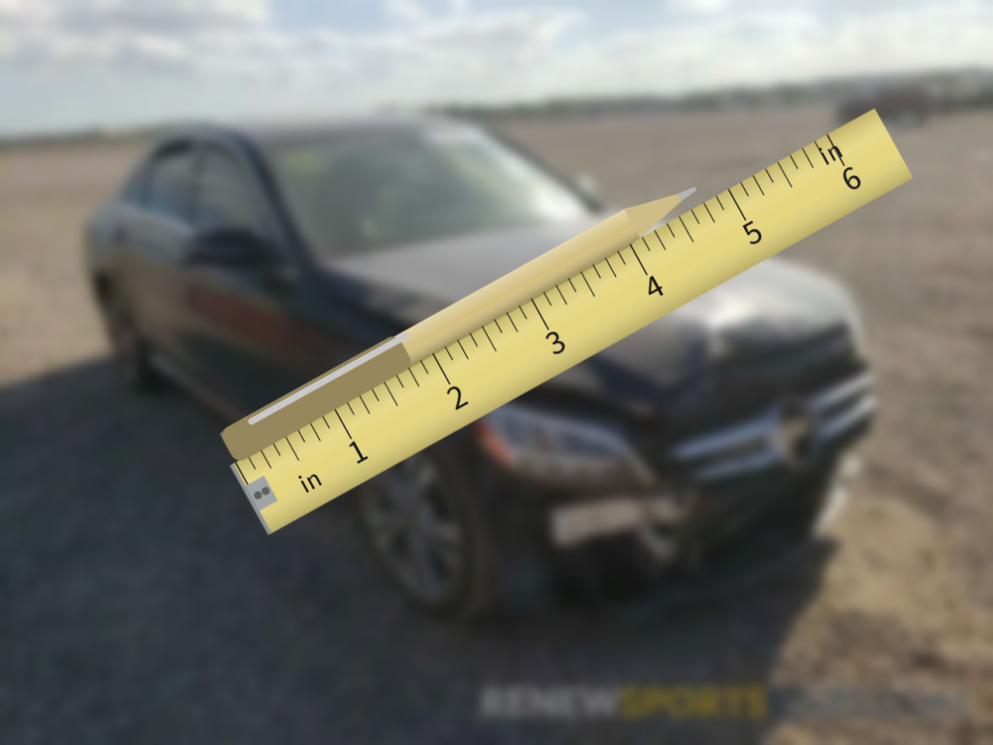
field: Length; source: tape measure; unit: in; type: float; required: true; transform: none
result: 4.75 in
